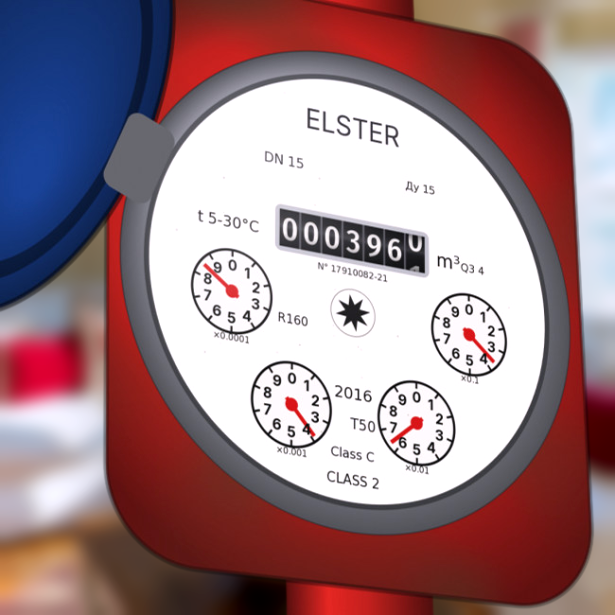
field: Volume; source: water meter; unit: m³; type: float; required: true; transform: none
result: 3960.3638 m³
